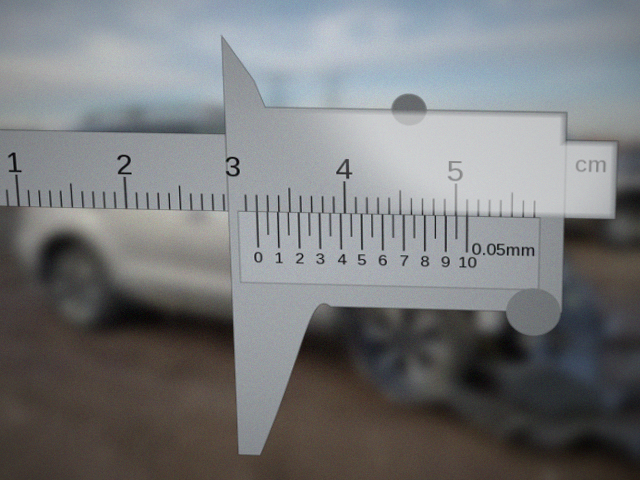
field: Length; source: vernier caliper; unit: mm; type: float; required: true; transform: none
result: 32.0 mm
